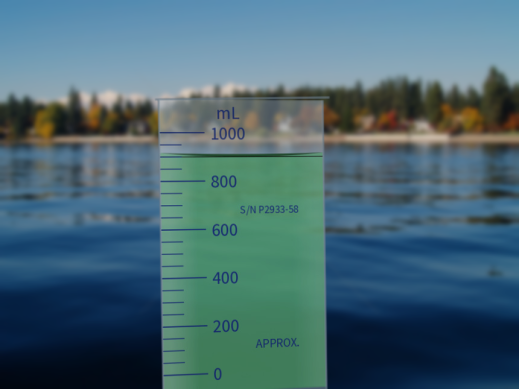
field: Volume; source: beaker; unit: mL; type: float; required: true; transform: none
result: 900 mL
